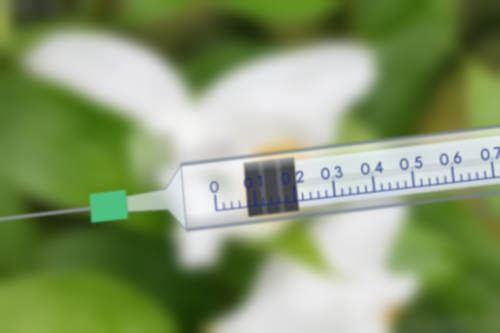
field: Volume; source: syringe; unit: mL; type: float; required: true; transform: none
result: 0.08 mL
